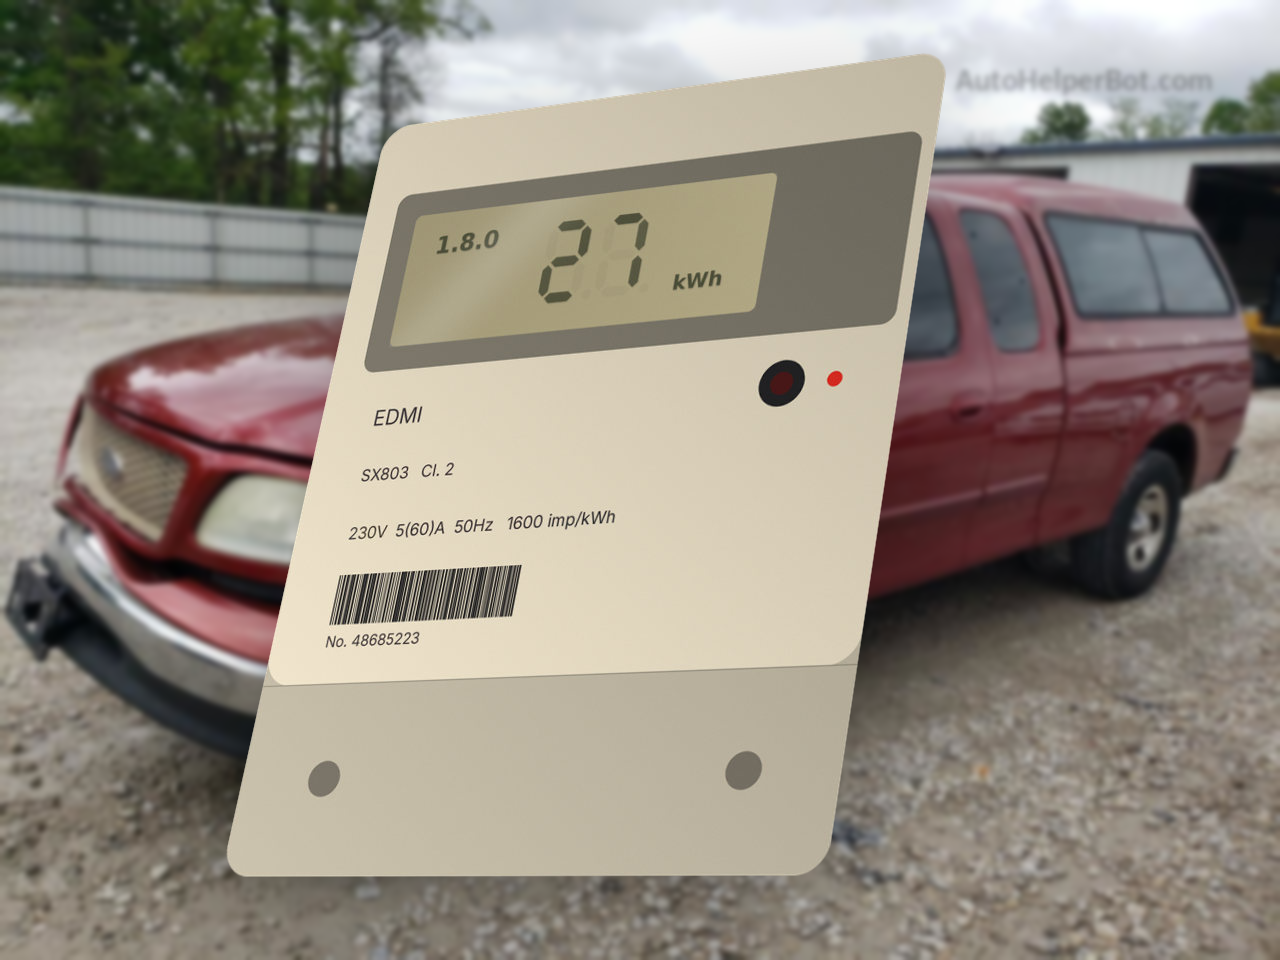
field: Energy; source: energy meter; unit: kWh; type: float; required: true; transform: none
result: 27 kWh
